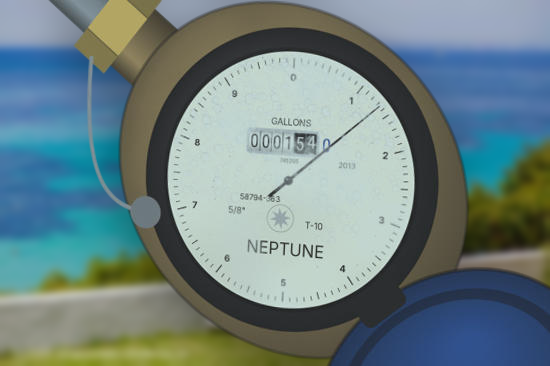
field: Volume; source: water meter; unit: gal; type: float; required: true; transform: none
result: 1541.3 gal
